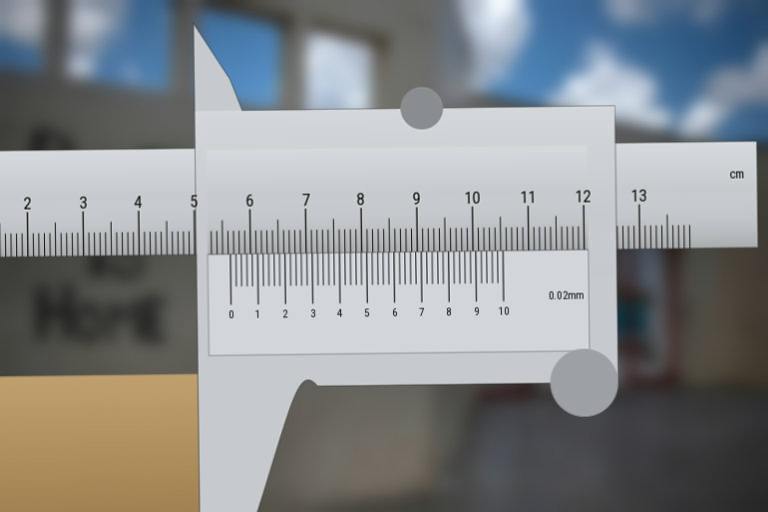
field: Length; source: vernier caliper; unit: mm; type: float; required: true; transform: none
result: 56.4 mm
